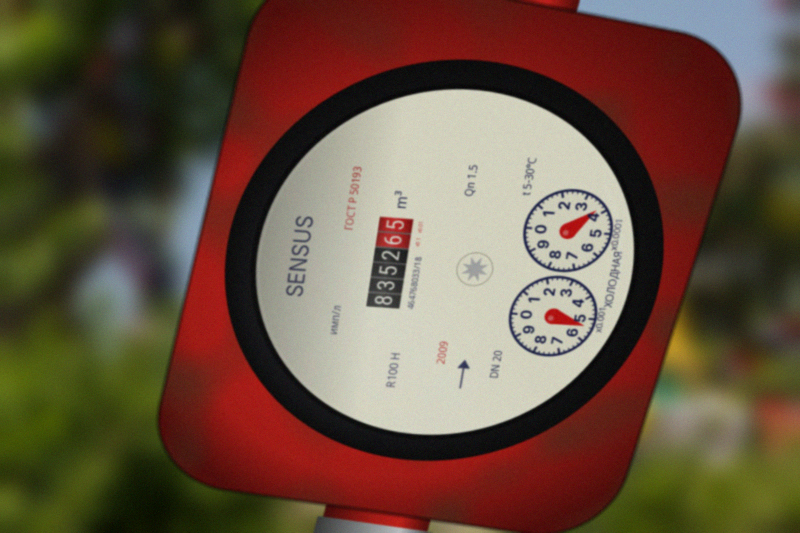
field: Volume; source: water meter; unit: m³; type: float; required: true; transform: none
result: 8352.6553 m³
